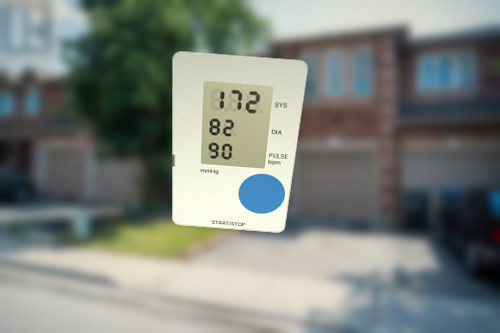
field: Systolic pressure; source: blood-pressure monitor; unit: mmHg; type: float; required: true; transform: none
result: 172 mmHg
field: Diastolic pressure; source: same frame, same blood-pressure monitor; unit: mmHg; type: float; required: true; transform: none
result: 82 mmHg
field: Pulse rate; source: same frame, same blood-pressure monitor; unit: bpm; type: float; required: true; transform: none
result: 90 bpm
